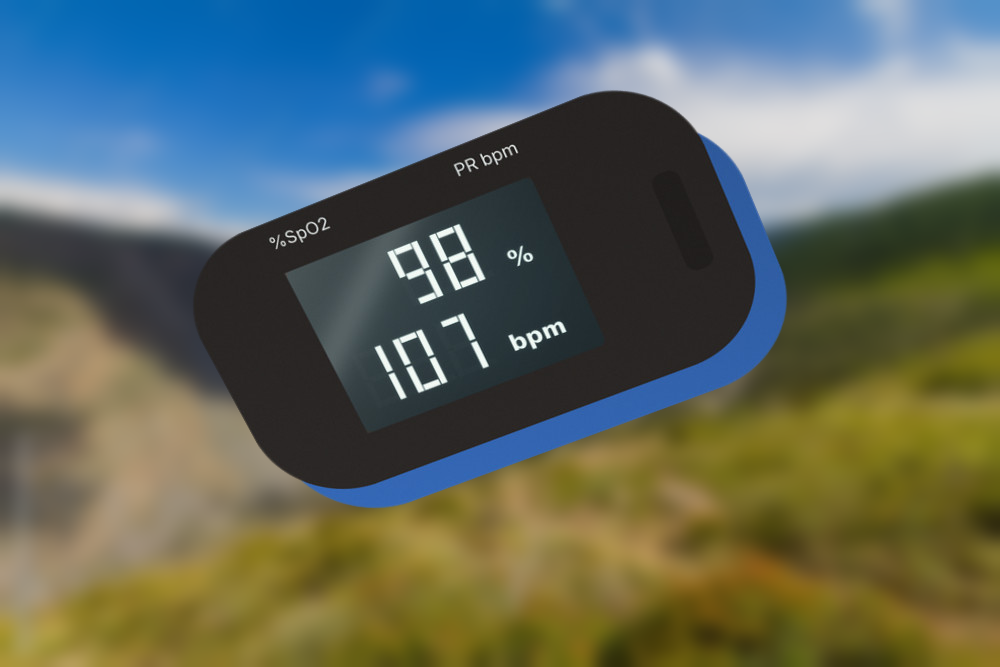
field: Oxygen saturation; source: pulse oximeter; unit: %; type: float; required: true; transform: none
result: 98 %
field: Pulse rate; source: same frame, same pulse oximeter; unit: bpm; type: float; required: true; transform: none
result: 107 bpm
